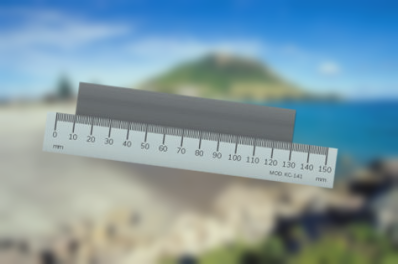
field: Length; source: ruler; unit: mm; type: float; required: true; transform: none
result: 120 mm
